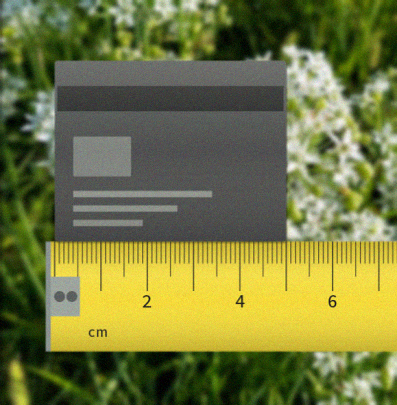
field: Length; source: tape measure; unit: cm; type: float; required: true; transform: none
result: 5 cm
